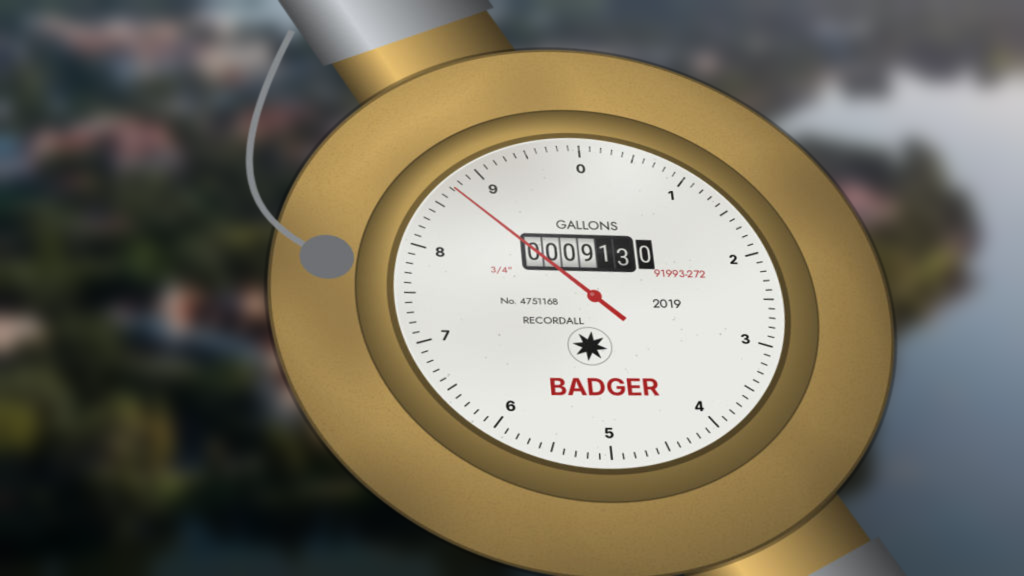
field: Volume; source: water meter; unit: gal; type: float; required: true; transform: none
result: 9128.7 gal
